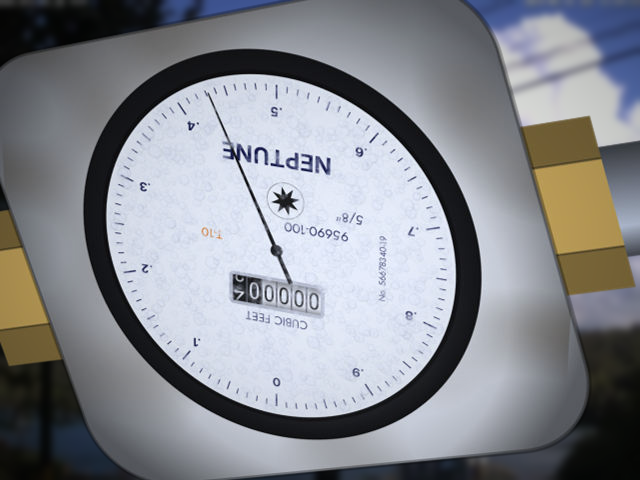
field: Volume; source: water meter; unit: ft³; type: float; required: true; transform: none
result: 2.43 ft³
